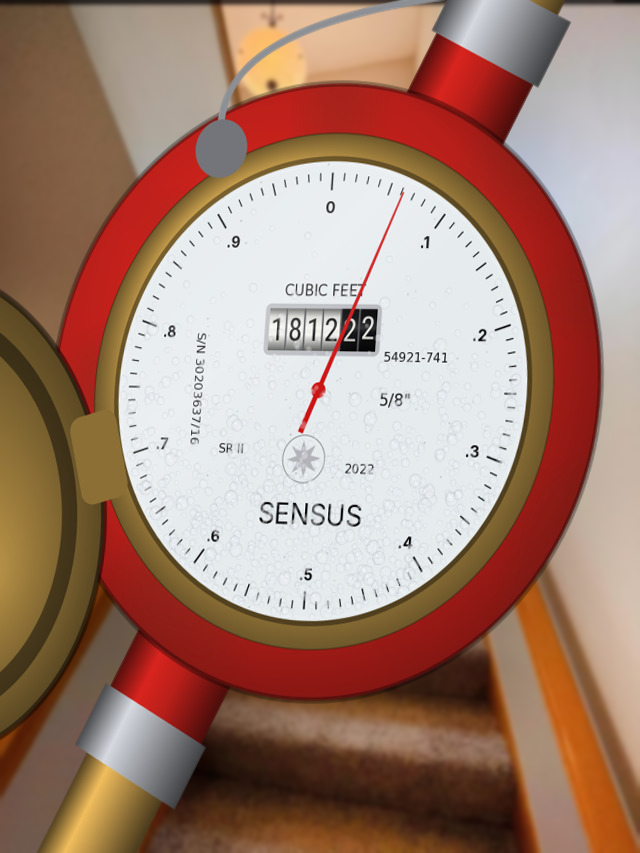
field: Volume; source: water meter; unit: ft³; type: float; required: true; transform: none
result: 181222.06 ft³
